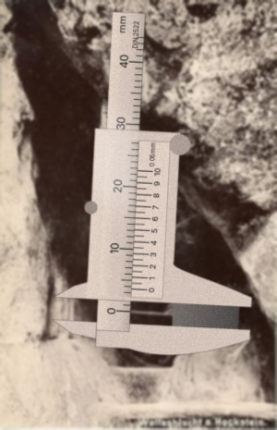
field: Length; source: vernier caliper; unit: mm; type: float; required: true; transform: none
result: 3.6 mm
